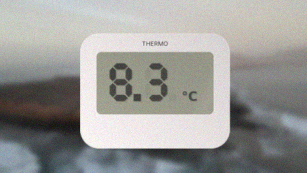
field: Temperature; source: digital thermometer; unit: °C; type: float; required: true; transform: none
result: 8.3 °C
